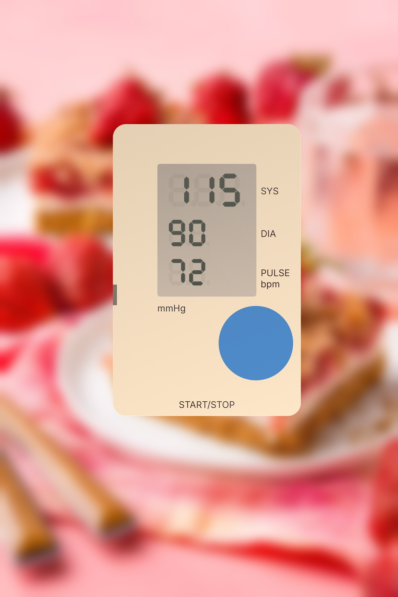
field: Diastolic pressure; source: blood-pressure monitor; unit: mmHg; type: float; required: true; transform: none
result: 90 mmHg
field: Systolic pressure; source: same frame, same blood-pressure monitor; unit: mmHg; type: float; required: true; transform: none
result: 115 mmHg
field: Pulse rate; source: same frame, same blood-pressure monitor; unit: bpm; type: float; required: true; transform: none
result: 72 bpm
